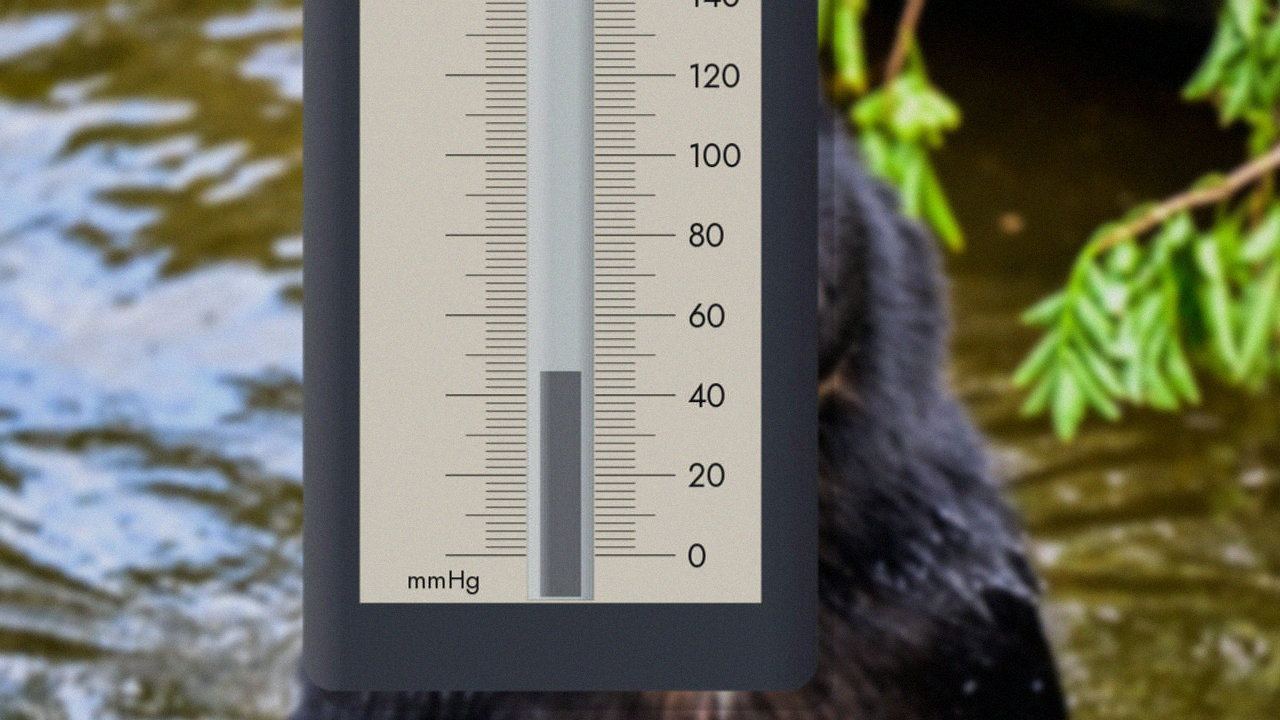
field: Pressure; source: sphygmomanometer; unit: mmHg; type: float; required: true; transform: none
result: 46 mmHg
